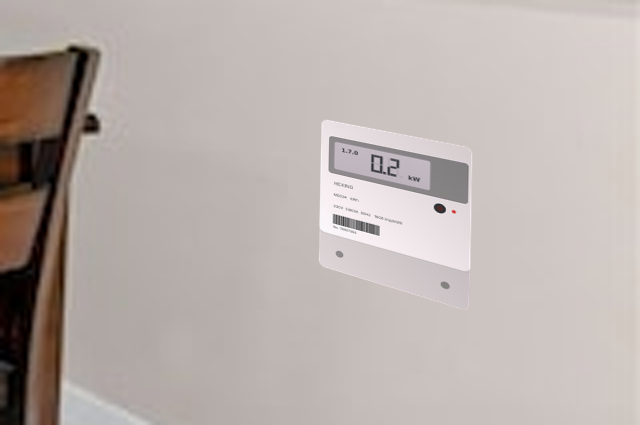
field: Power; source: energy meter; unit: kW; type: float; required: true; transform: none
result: 0.2 kW
